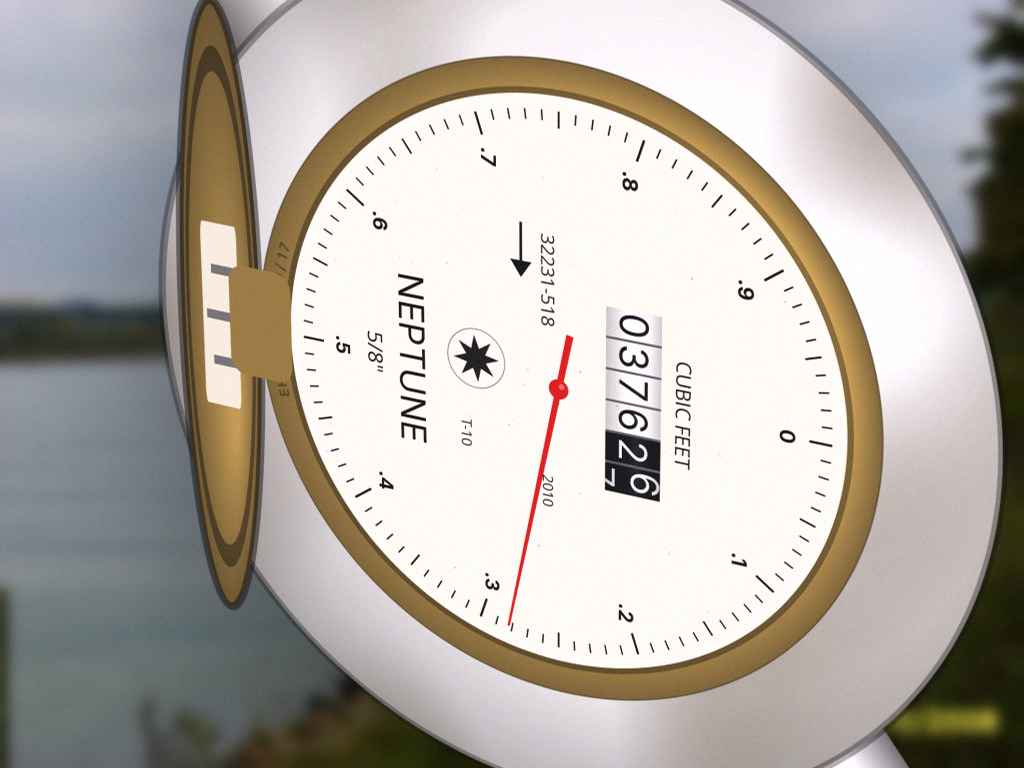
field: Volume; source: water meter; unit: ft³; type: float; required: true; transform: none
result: 37626.28 ft³
